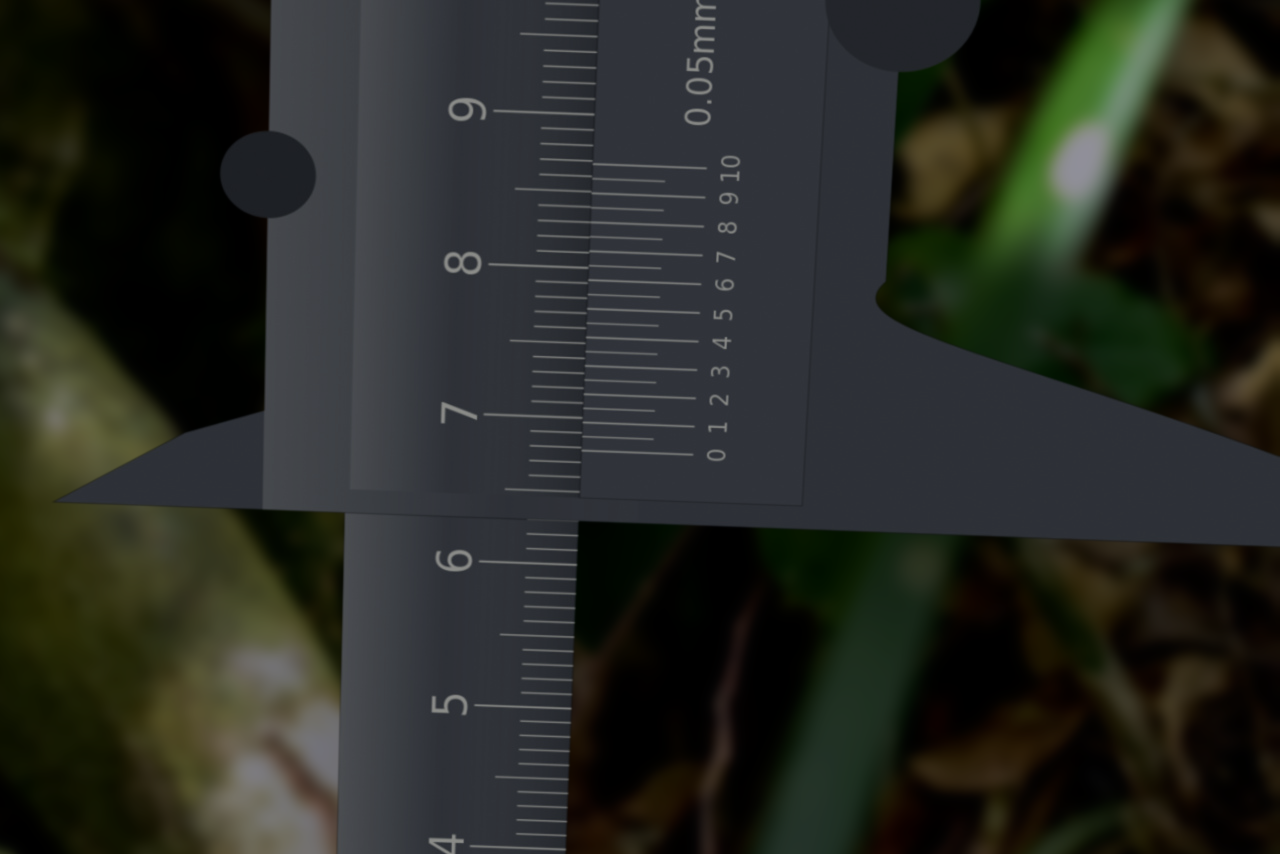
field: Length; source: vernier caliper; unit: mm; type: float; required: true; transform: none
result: 67.8 mm
